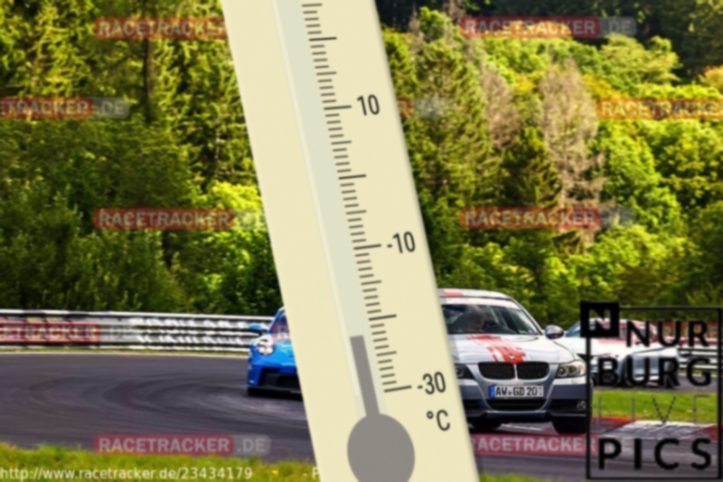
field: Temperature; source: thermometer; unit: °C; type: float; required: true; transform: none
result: -22 °C
